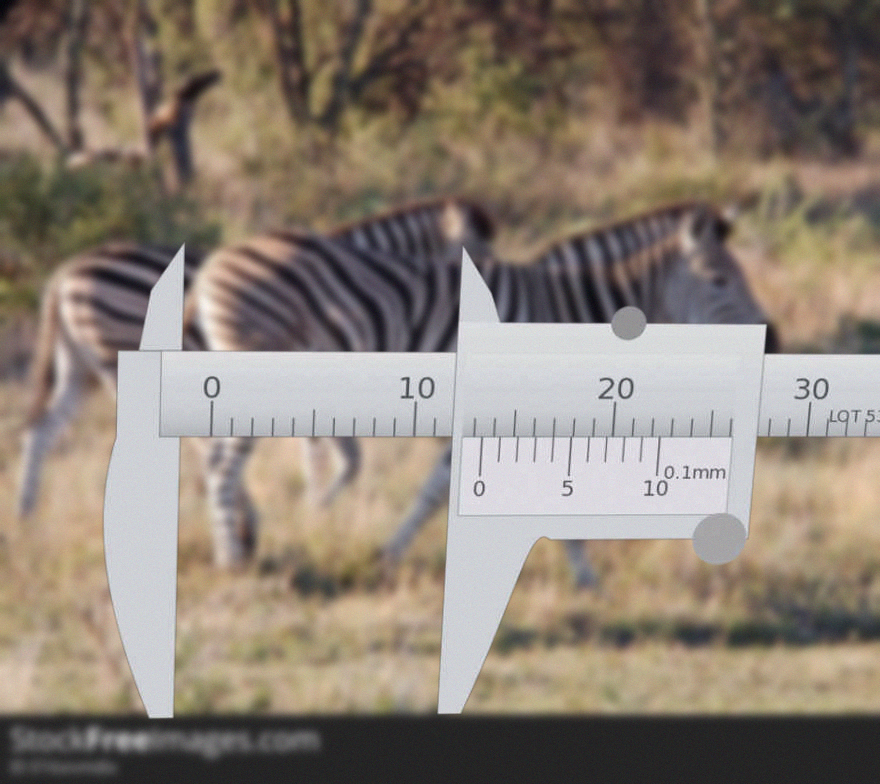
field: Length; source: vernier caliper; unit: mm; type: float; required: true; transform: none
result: 13.4 mm
